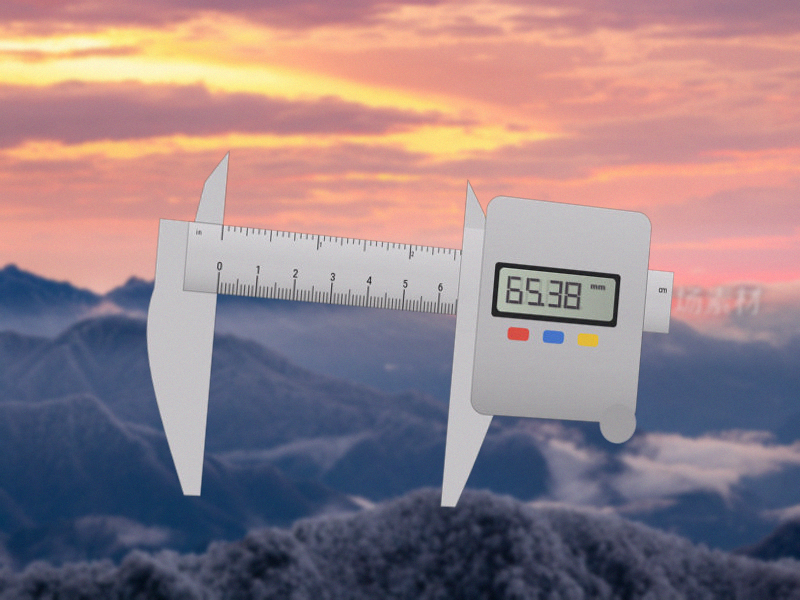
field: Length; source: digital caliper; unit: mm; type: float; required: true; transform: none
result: 65.38 mm
